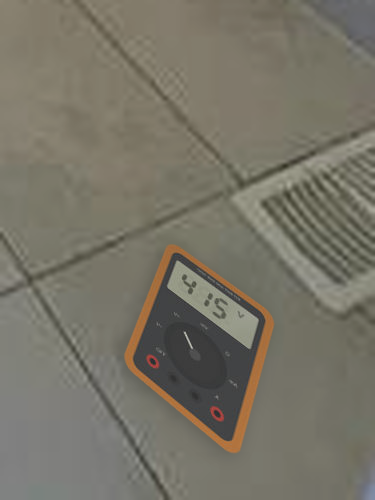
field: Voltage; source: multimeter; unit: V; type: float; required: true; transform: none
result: 415 V
